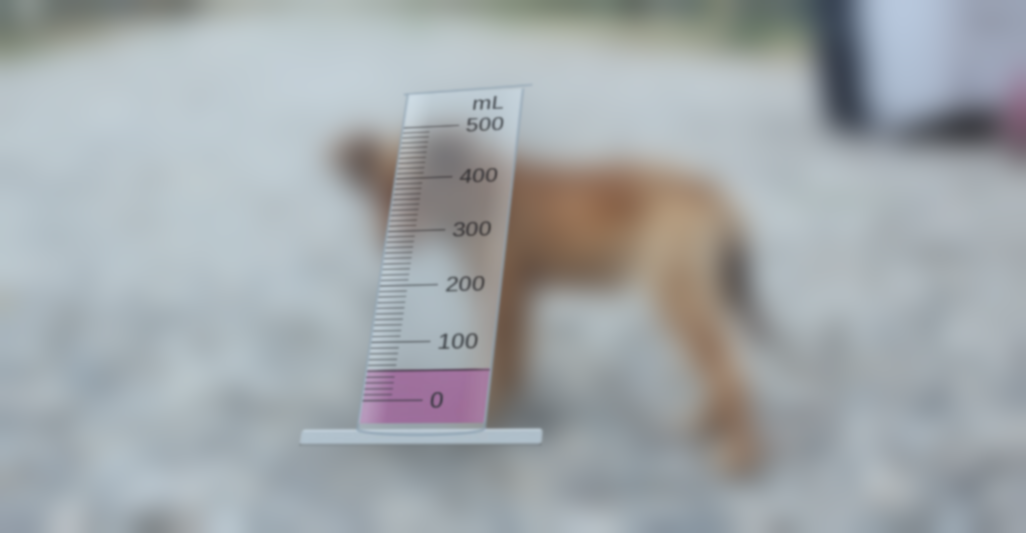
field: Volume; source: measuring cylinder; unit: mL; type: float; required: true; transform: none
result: 50 mL
